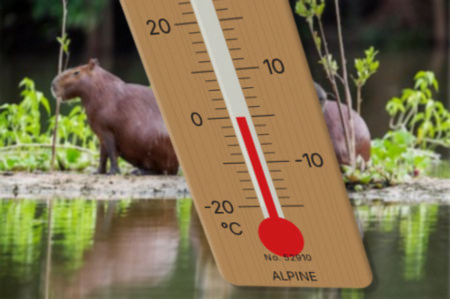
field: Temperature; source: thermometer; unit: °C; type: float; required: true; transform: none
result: 0 °C
